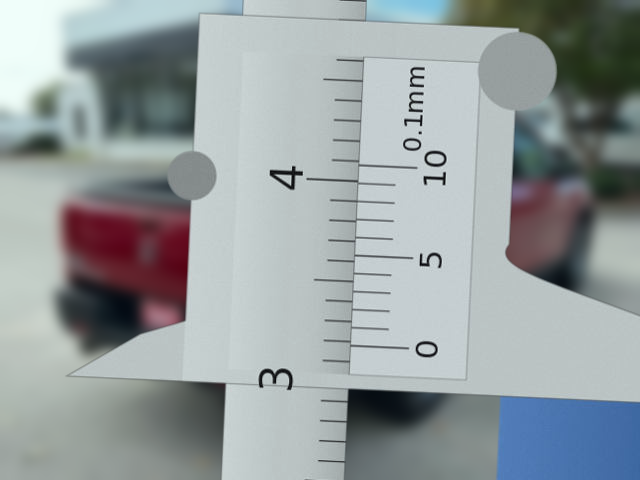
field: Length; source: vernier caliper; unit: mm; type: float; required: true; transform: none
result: 31.8 mm
